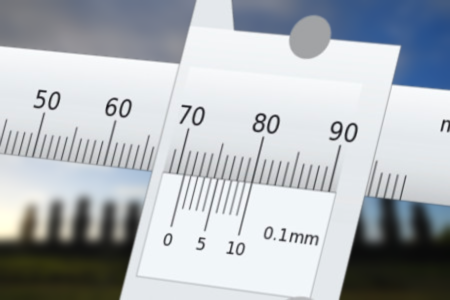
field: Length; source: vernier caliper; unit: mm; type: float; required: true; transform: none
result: 71.0 mm
